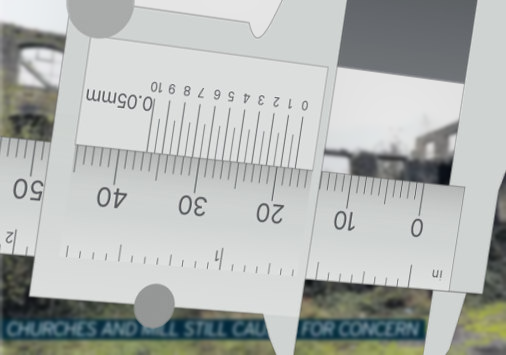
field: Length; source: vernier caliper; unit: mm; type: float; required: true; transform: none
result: 17.6 mm
